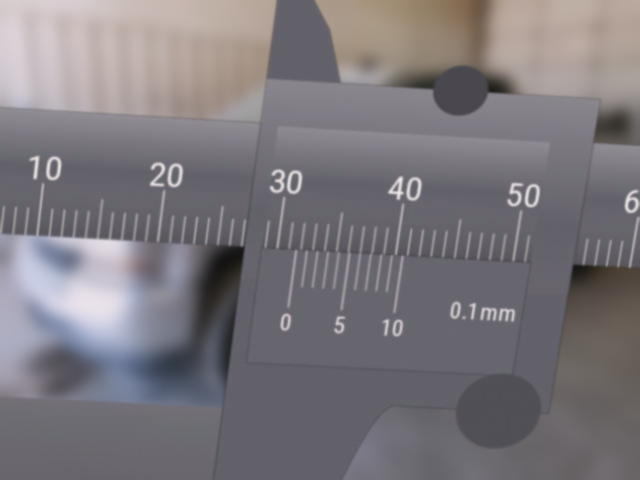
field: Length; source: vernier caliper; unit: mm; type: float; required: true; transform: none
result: 31.6 mm
